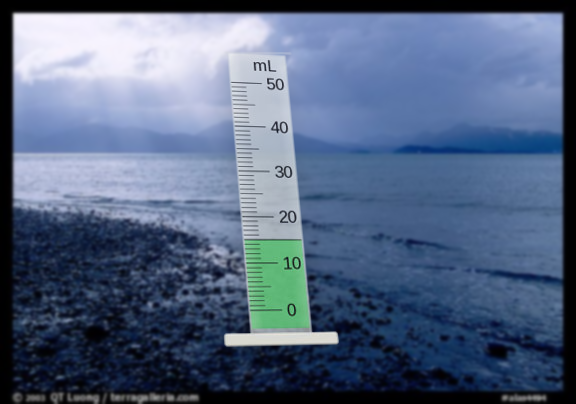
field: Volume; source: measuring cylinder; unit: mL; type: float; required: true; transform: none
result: 15 mL
